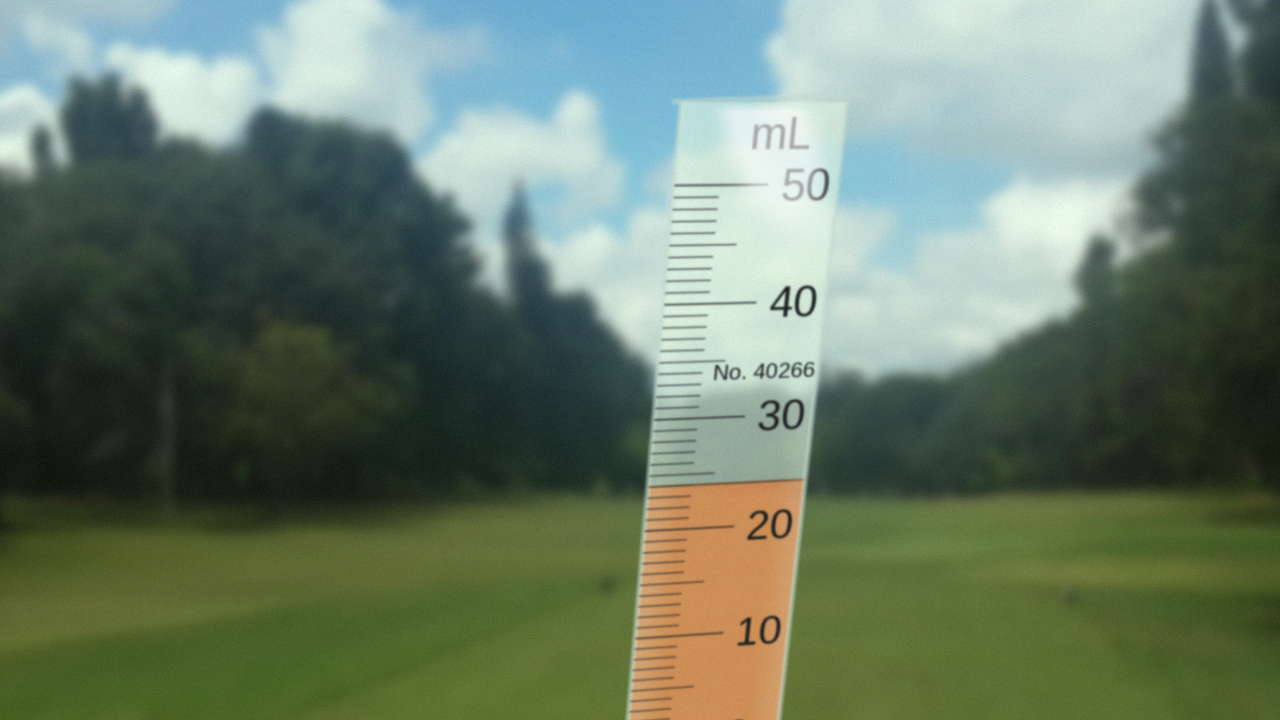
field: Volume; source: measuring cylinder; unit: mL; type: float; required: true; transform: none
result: 24 mL
